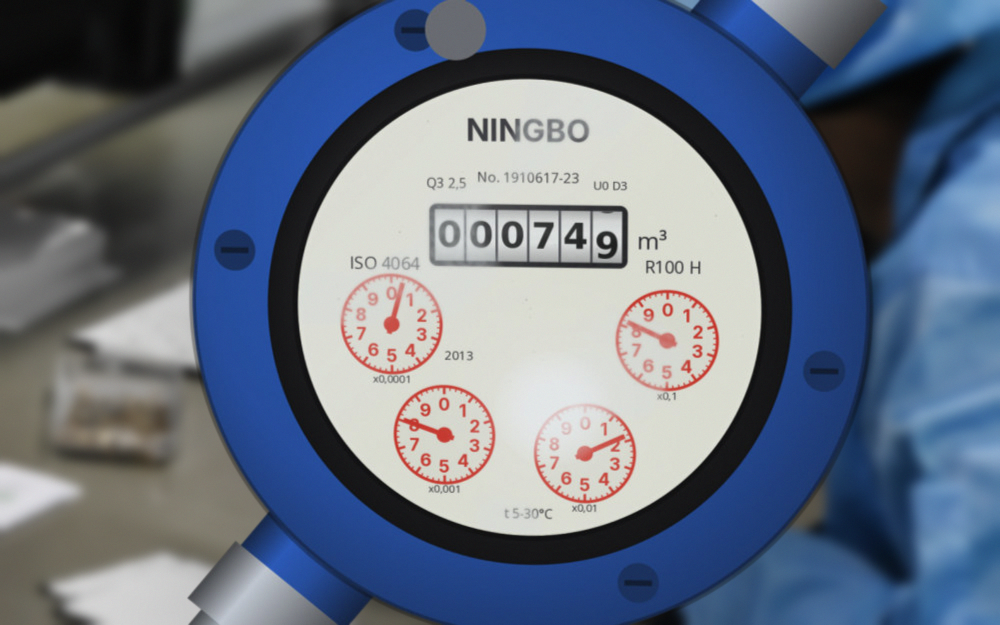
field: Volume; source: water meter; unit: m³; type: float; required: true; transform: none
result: 748.8180 m³
